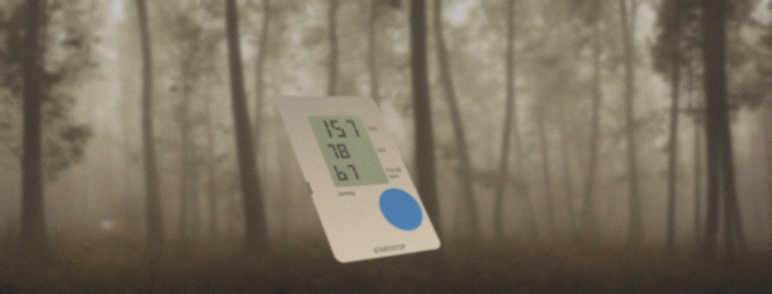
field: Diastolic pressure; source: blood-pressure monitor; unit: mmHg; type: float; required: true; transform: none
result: 78 mmHg
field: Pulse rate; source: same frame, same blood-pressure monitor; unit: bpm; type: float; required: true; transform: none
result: 67 bpm
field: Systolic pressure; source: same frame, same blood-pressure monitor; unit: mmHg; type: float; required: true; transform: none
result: 157 mmHg
